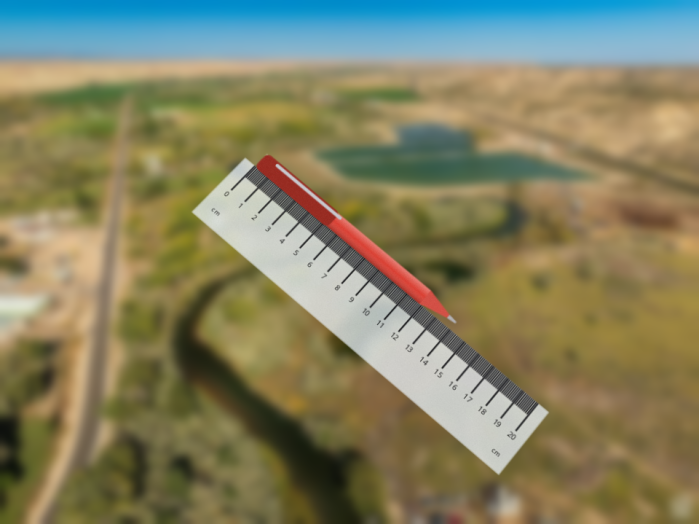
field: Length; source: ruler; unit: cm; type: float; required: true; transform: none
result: 14 cm
